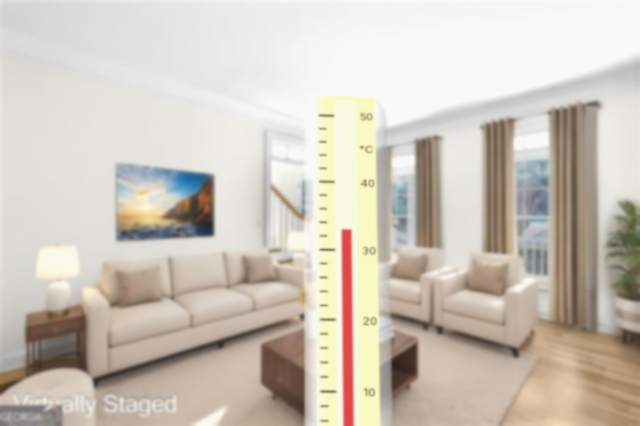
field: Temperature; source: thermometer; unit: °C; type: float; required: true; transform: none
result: 33 °C
